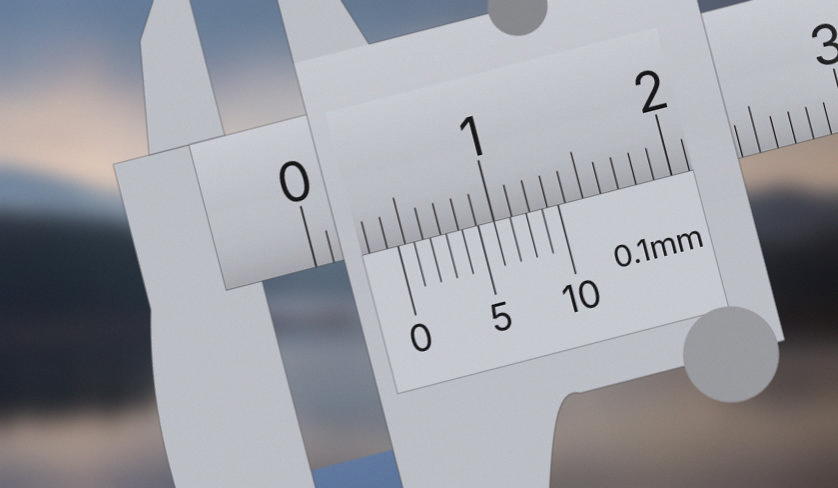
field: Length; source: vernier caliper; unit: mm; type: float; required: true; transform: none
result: 4.6 mm
